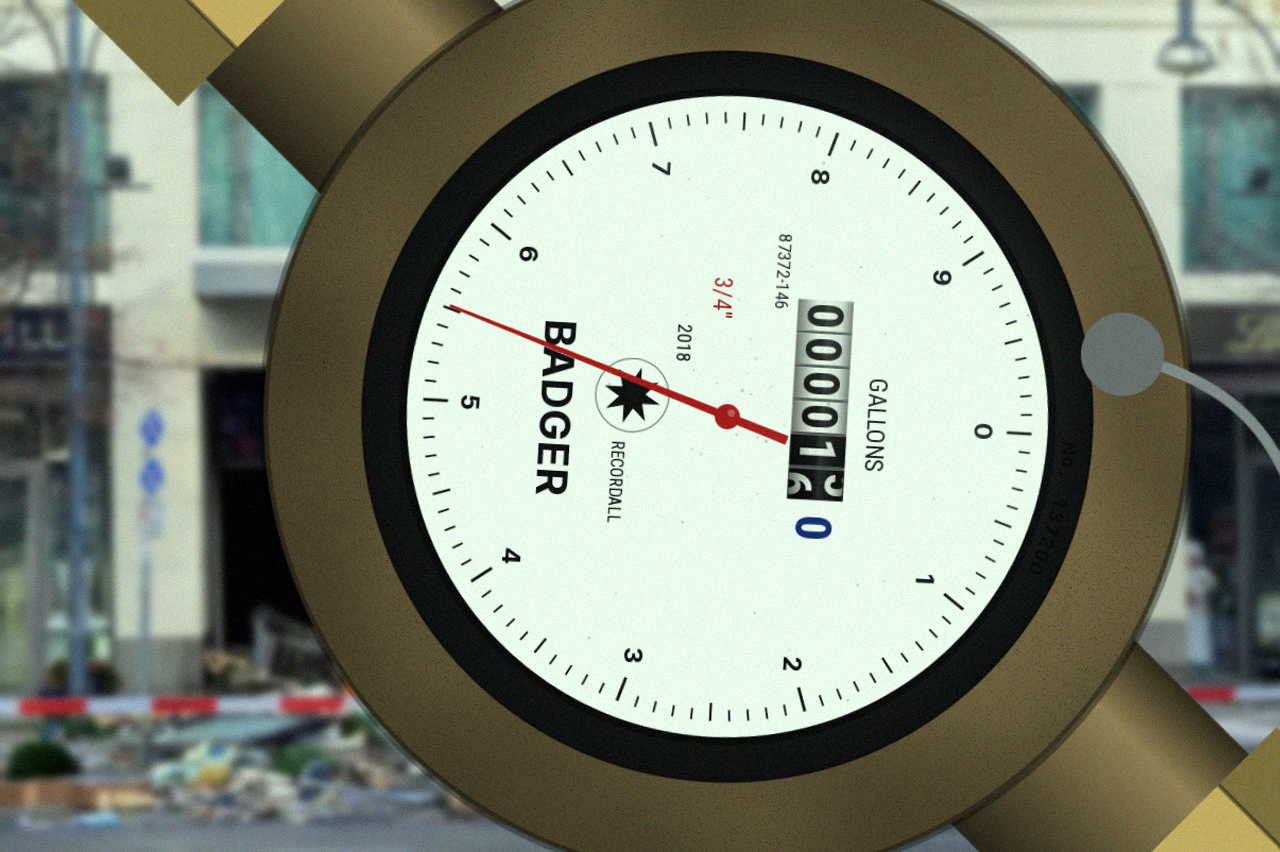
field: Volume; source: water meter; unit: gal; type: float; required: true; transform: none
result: 155.5 gal
